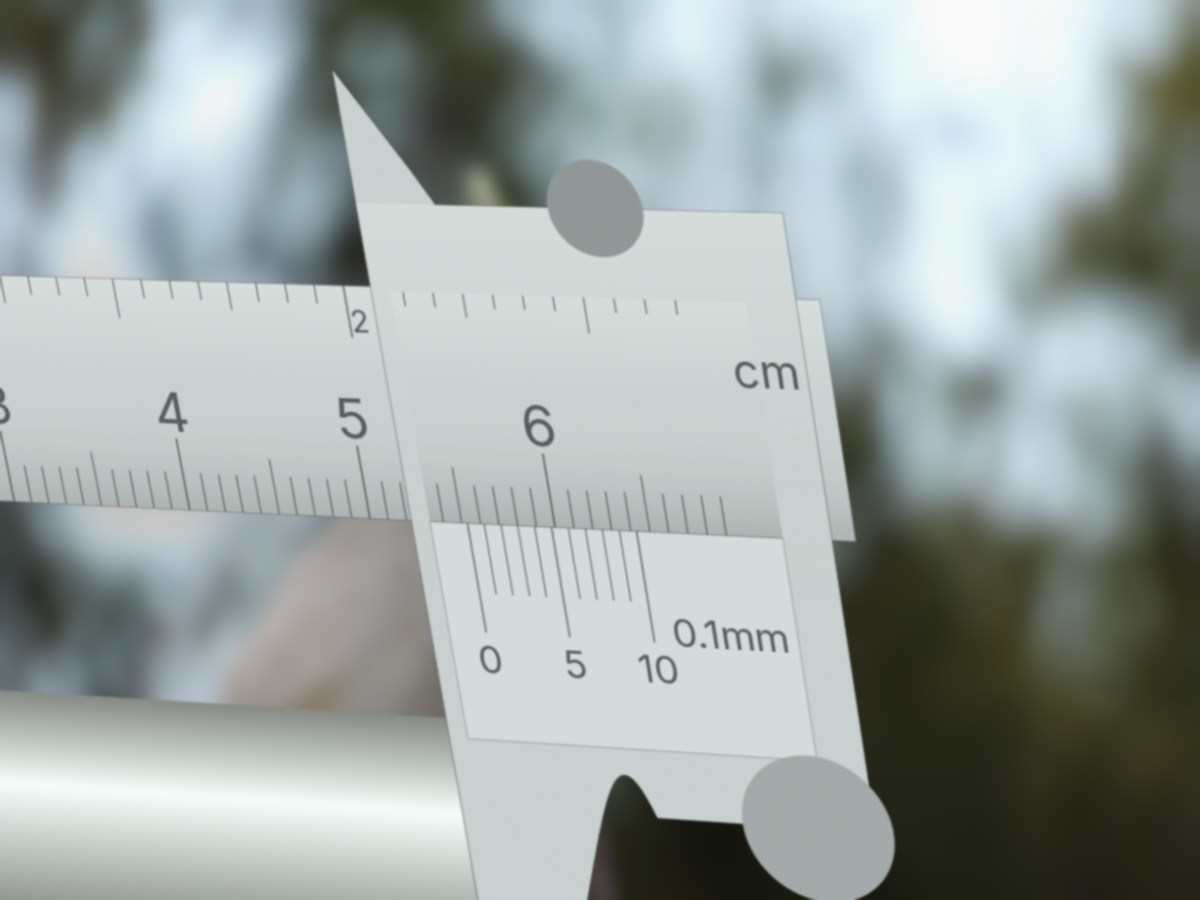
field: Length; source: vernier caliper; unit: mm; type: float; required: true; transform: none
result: 55.3 mm
